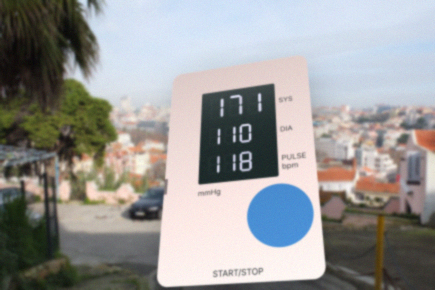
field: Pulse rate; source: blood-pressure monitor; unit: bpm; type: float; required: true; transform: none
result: 118 bpm
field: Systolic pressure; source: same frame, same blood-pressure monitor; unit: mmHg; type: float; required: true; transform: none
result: 171 mmHg
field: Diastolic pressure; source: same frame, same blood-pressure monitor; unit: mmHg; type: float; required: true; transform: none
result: 110 mmHg
